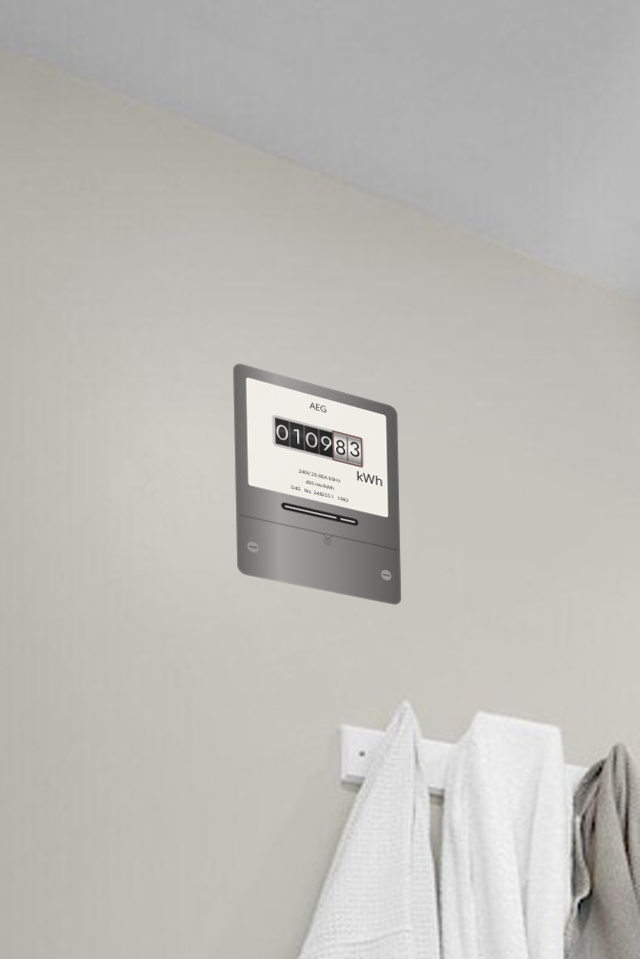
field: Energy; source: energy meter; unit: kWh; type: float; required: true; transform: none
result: 109.83 kWh
